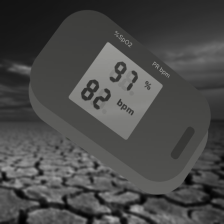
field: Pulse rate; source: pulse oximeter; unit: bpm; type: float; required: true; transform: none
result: 82 bpm
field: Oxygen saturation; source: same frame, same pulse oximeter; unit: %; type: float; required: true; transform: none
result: 97 %
